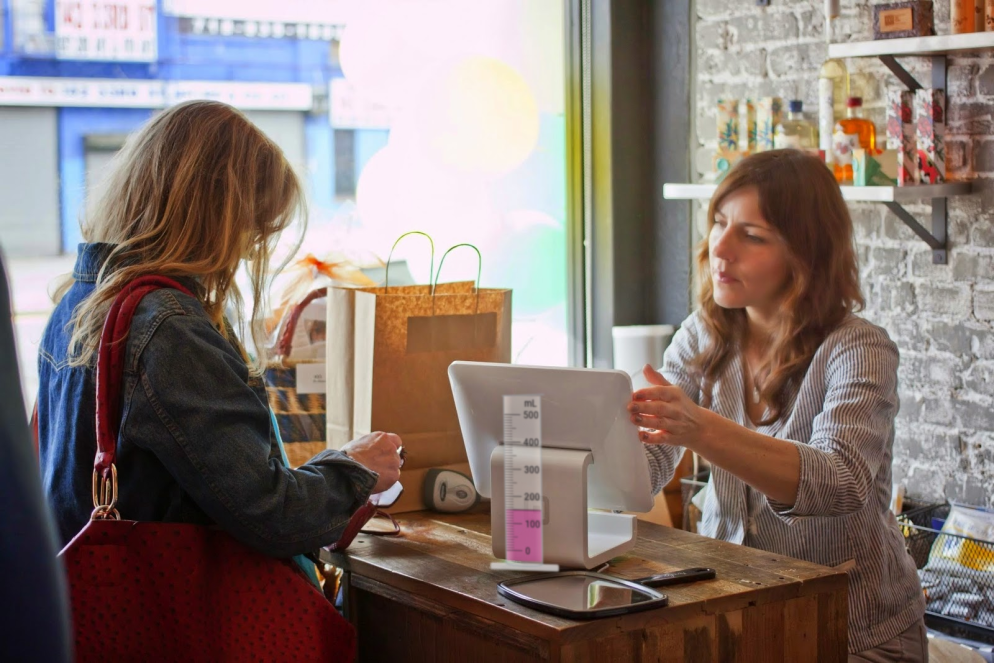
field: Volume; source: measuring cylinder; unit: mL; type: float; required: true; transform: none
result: 150 mL
